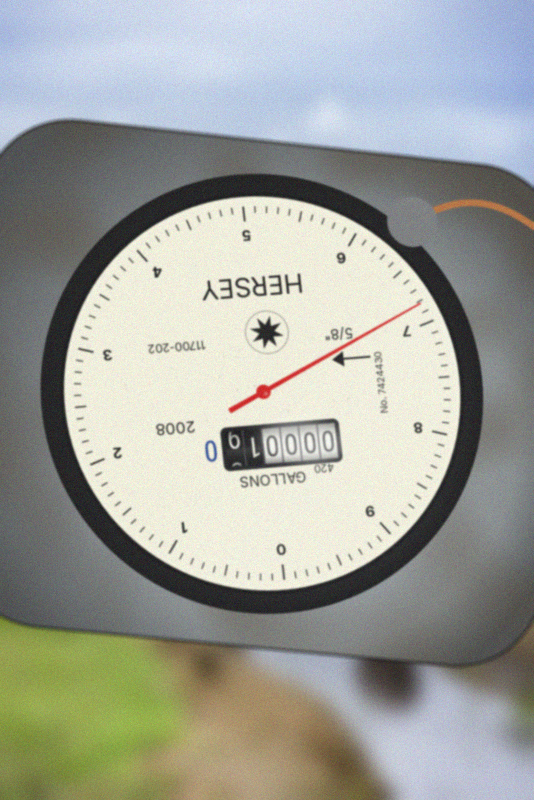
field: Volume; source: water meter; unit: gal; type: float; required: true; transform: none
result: 186.8 gal
